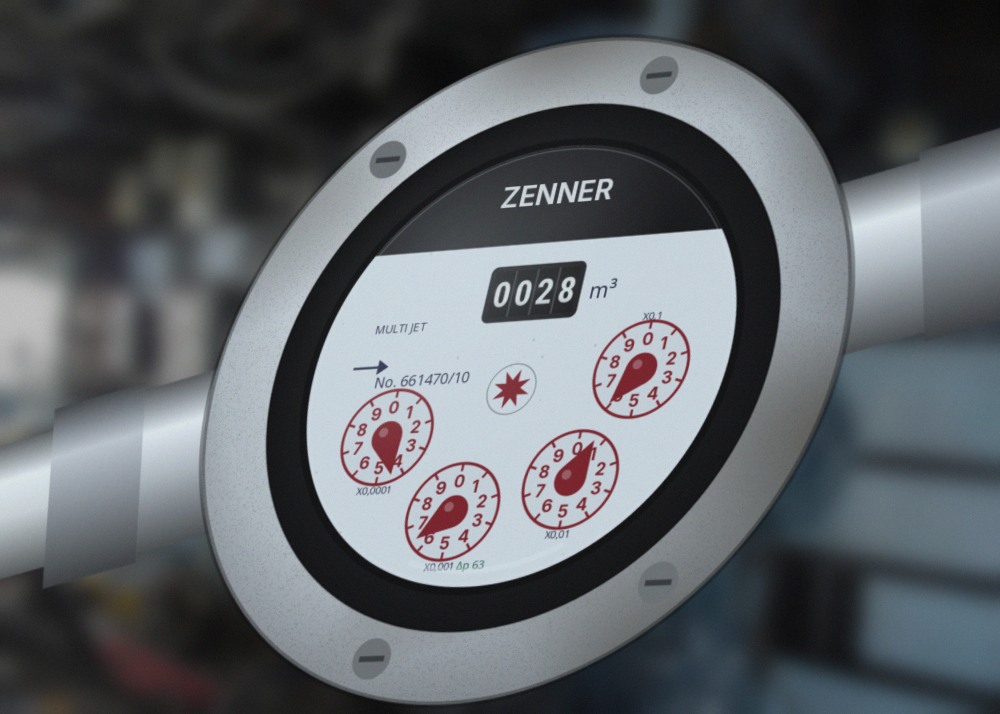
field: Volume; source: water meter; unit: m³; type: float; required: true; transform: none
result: 28.6064 m³
